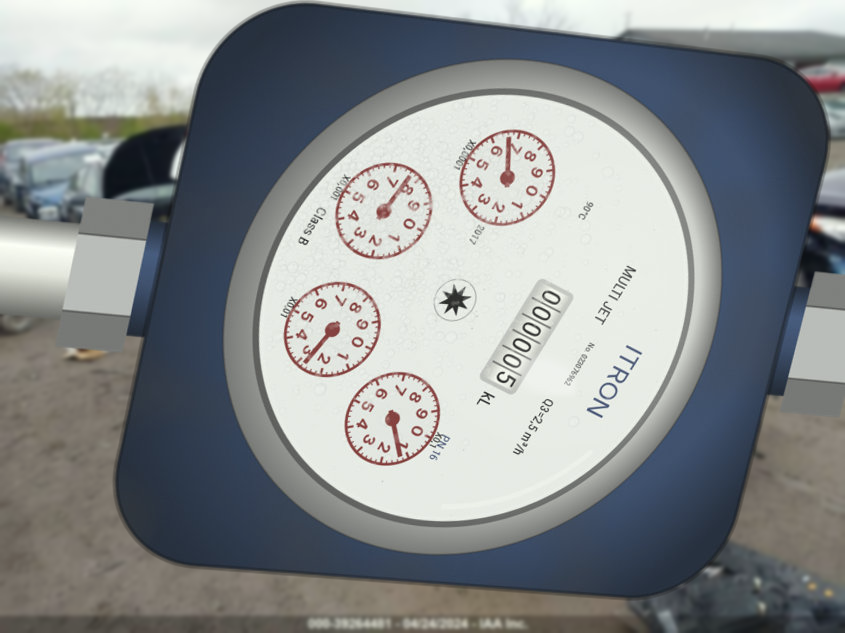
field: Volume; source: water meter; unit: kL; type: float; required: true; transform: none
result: 5.1276 kL
